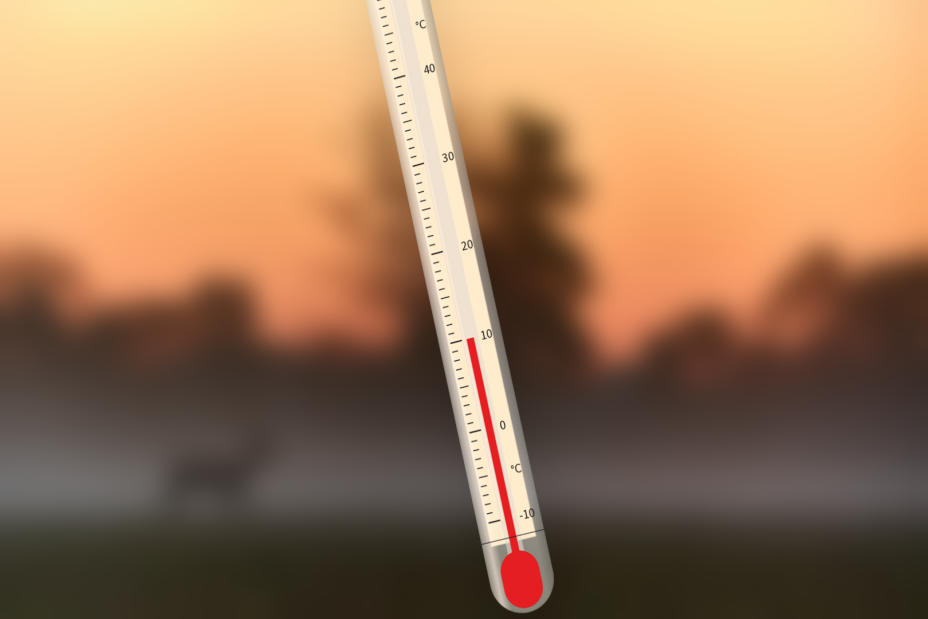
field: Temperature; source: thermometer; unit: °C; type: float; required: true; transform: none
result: 10 °C
